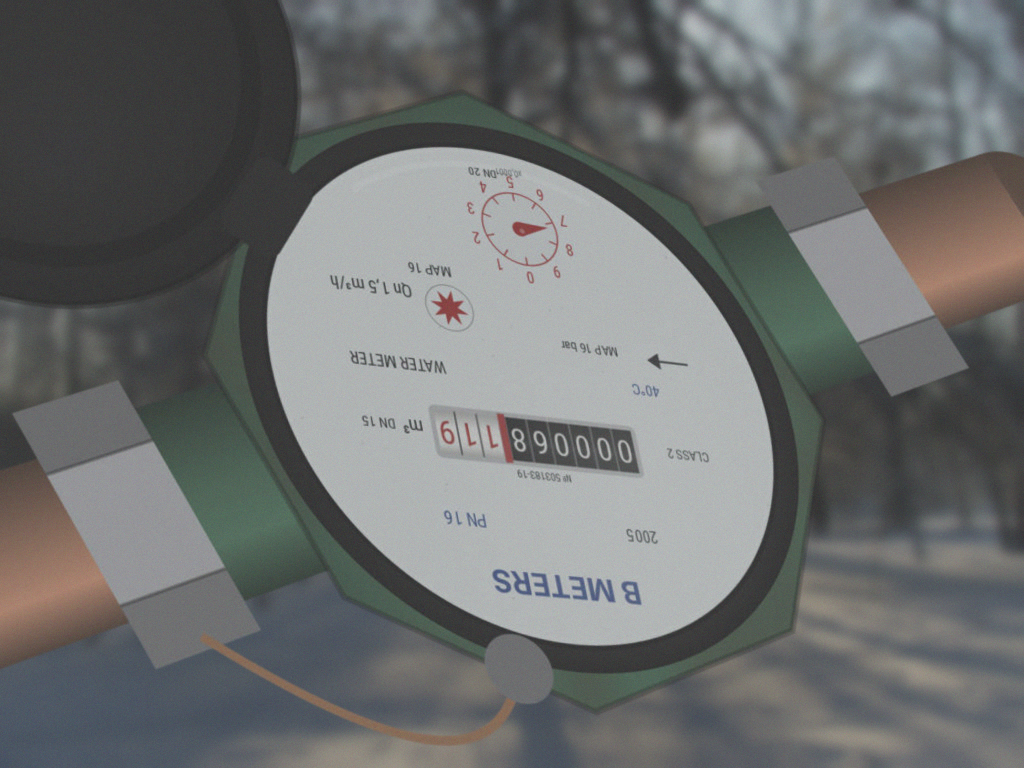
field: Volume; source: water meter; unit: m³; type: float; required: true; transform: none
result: 68.1197 m³
